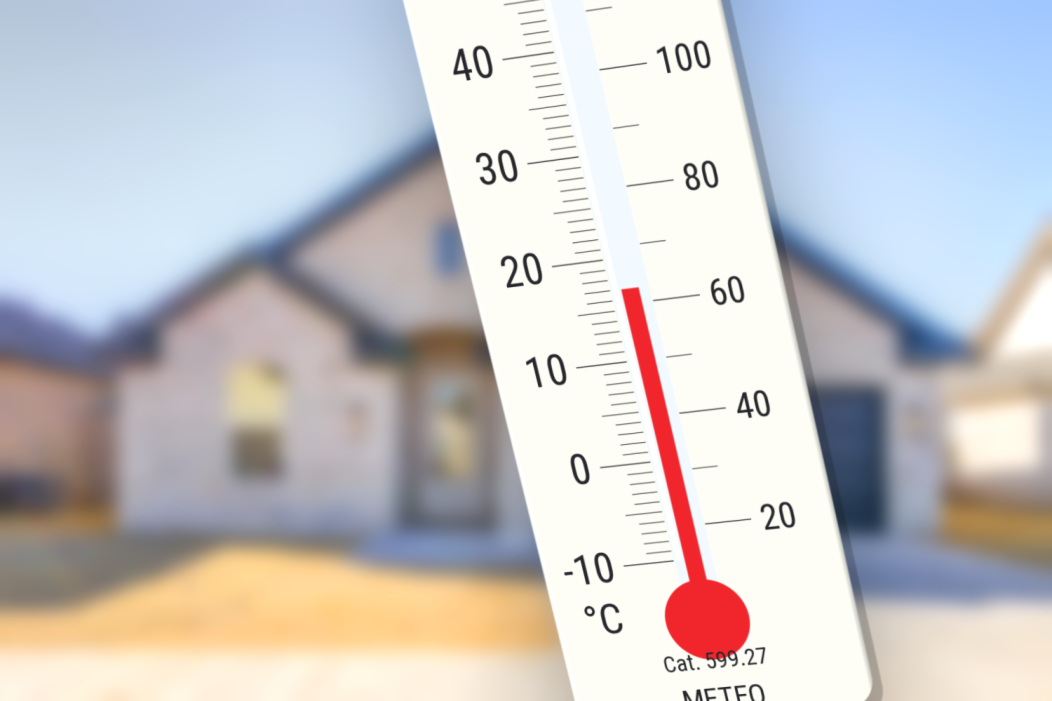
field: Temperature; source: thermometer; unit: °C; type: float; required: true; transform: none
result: 17 °C
